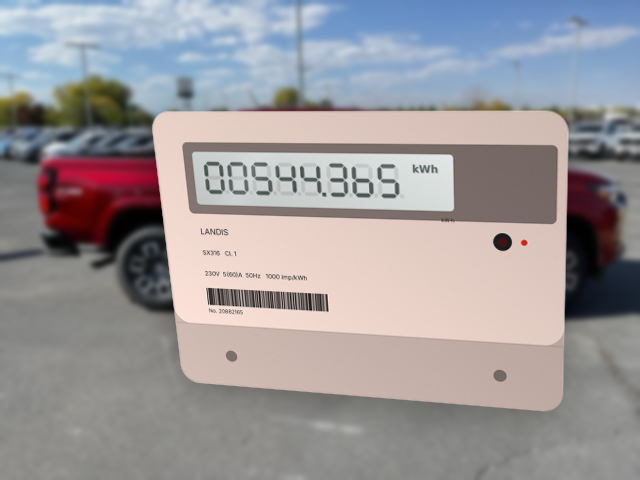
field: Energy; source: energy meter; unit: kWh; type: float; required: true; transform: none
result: 544.365 kWh
